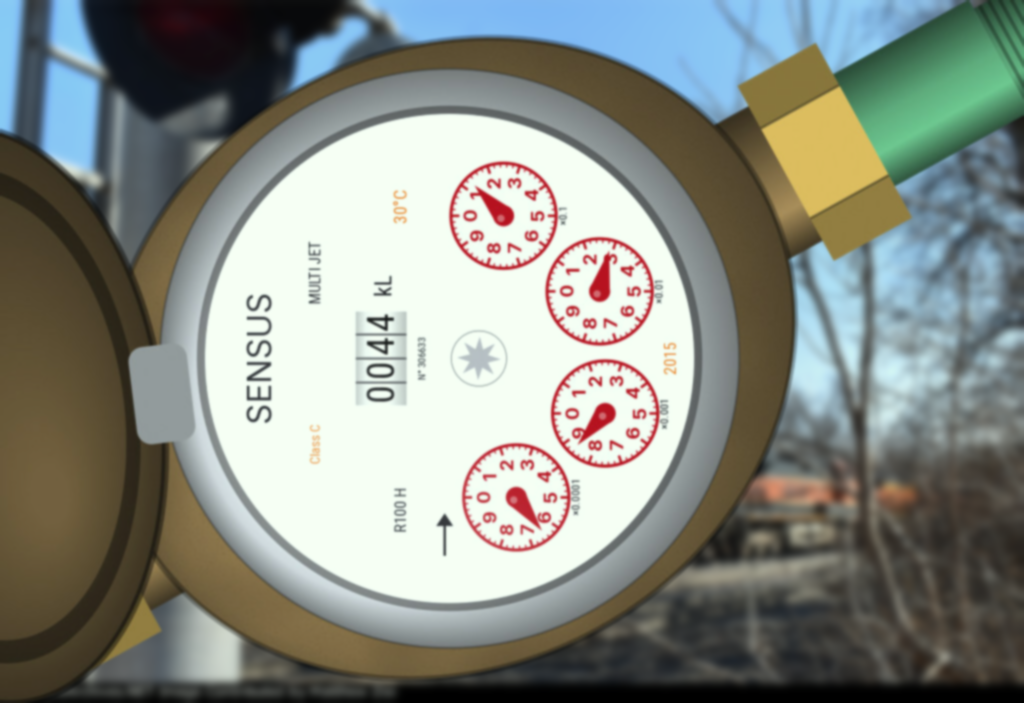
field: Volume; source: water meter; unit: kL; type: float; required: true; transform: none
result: 44.1286 kL
